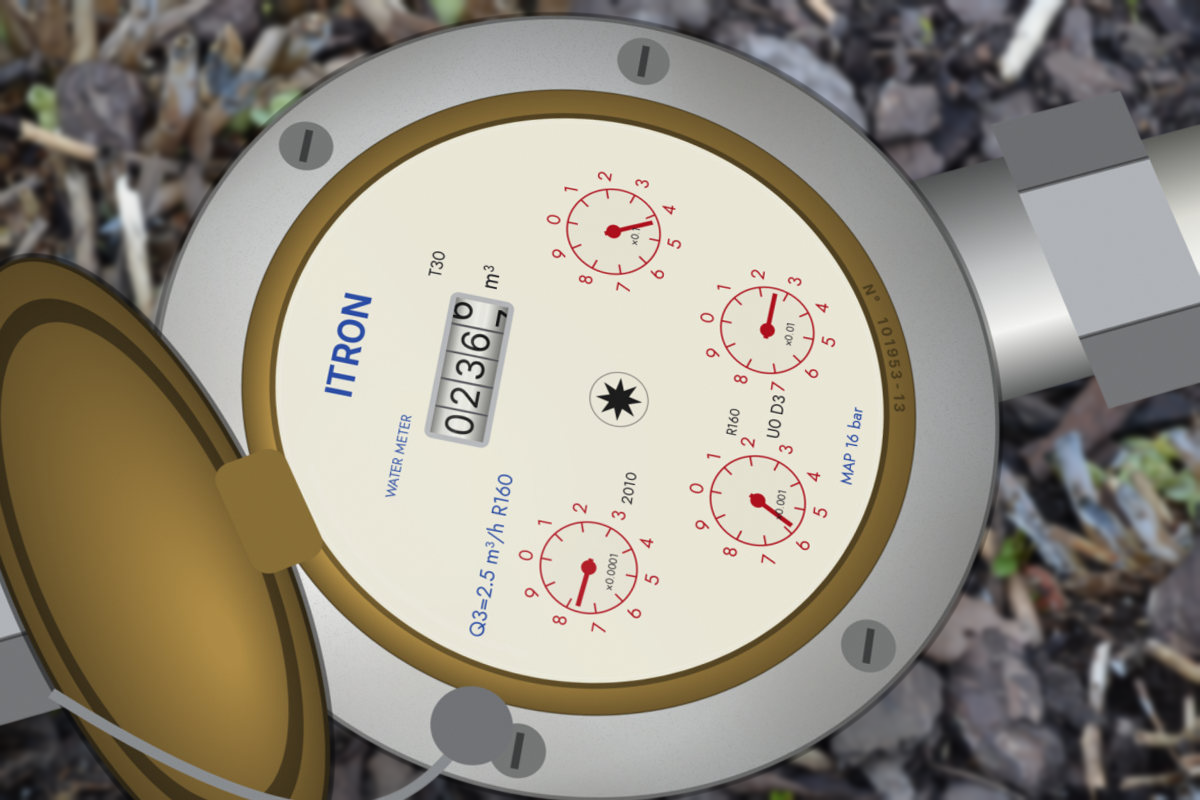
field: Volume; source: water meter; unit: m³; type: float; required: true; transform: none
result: 2366.4257 m³
